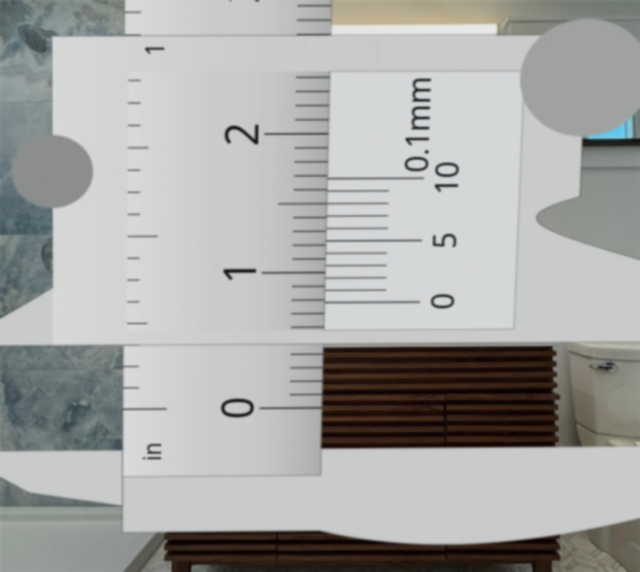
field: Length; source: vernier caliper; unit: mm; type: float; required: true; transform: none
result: 7.8 mm
